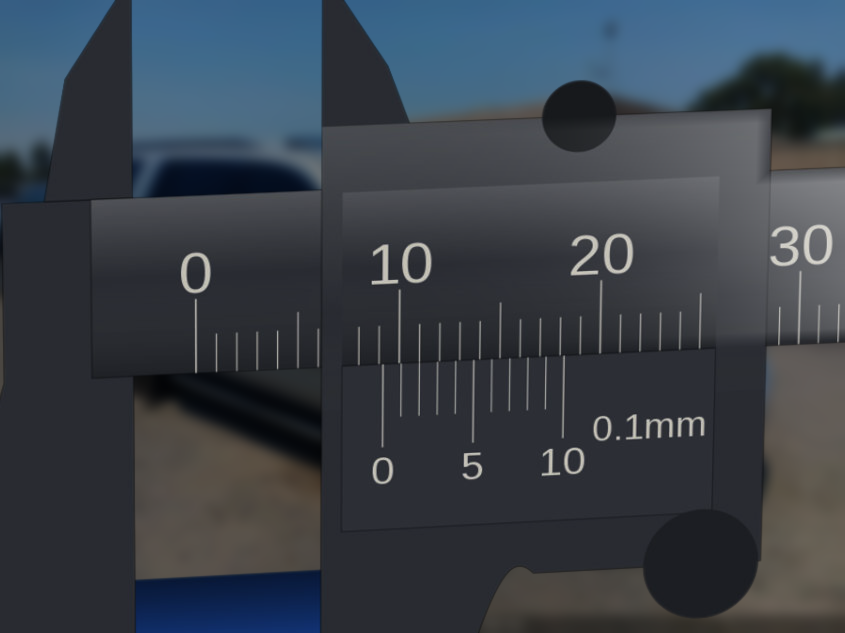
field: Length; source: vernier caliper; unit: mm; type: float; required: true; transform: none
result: 9.2 mm
